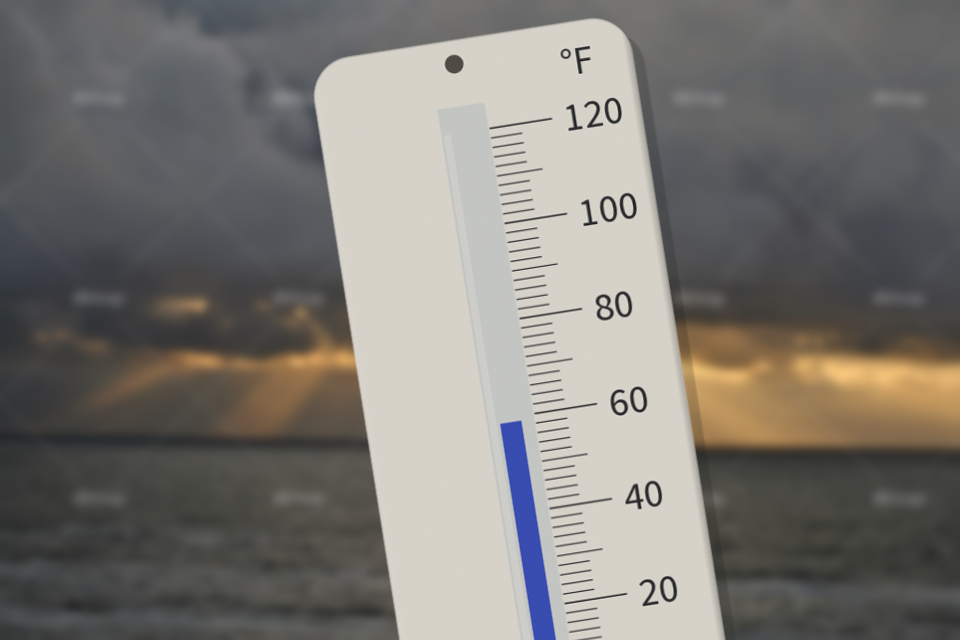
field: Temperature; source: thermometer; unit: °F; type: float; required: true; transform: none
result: 59 °F
